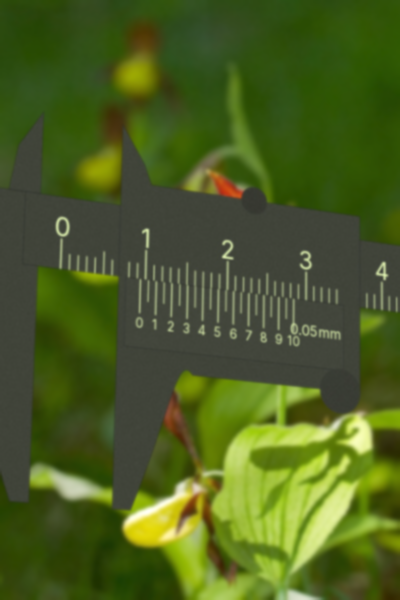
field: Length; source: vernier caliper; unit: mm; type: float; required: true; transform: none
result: 9.4 mm
